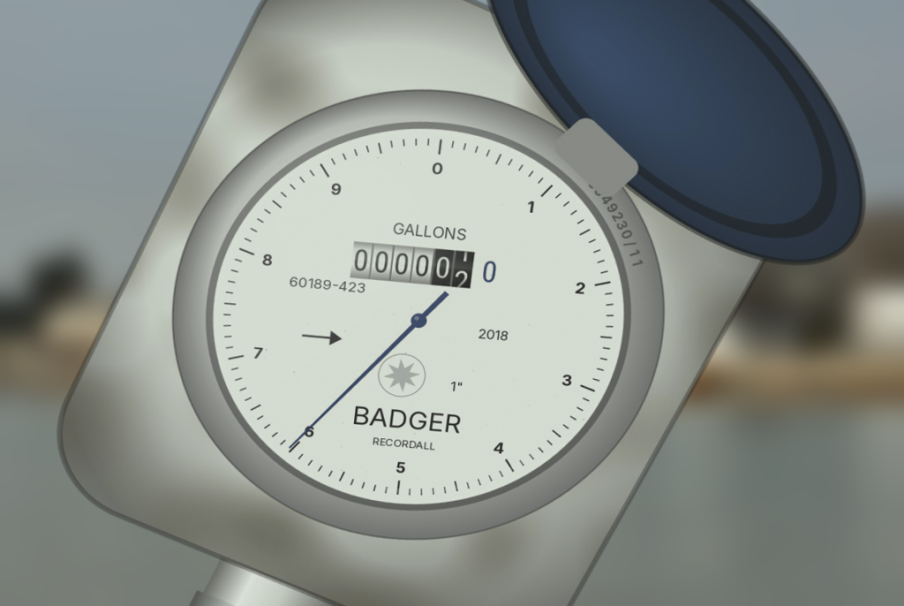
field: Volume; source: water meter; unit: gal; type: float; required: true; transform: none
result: 16.0 gal
